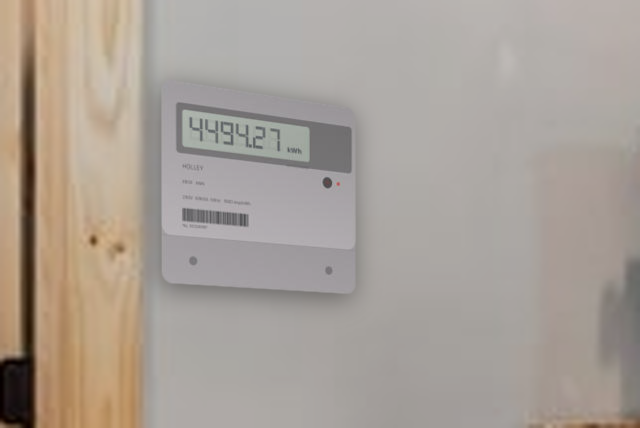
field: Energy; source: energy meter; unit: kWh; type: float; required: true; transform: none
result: 4494.27 kWh
